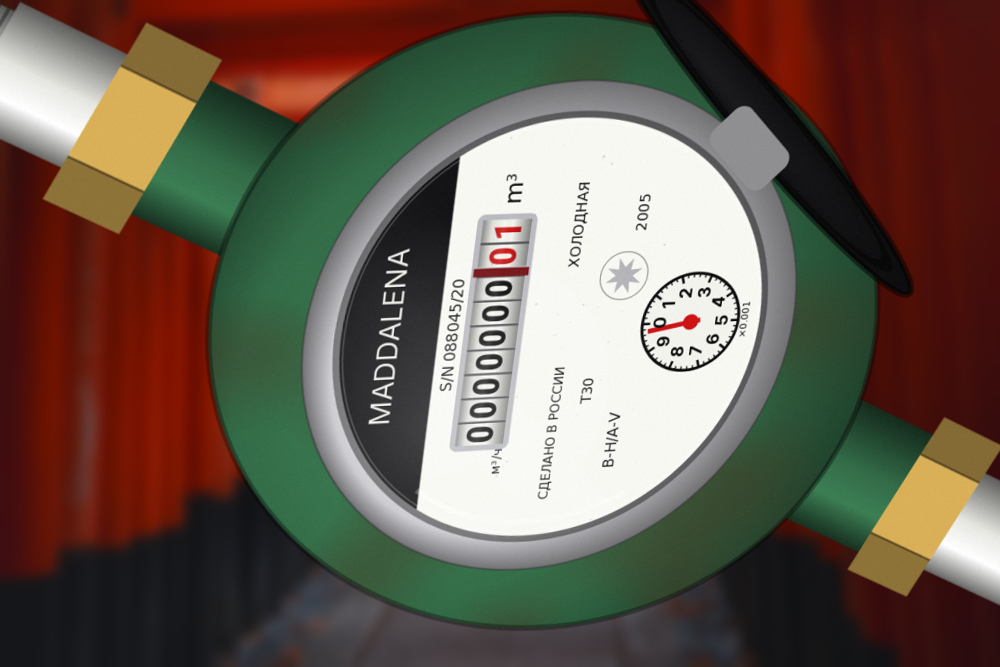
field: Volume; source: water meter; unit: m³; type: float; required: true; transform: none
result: 0.009 m³
